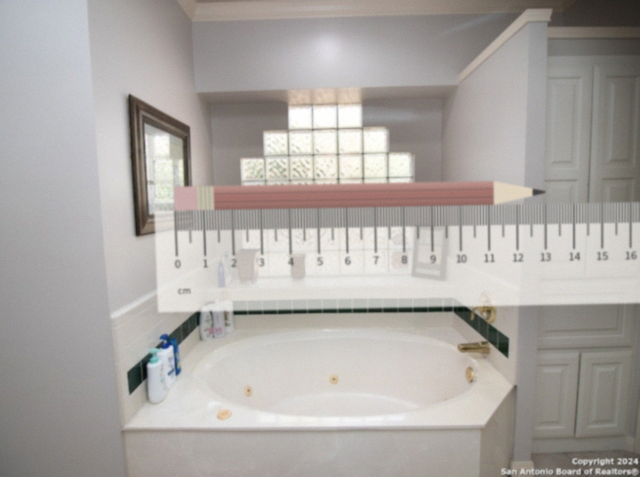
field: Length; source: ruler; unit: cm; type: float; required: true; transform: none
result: 13 cm
